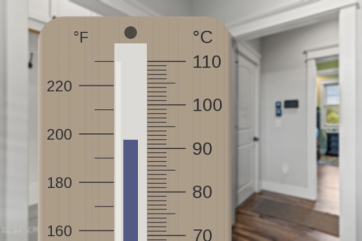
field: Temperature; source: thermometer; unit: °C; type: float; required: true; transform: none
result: 92 °C
